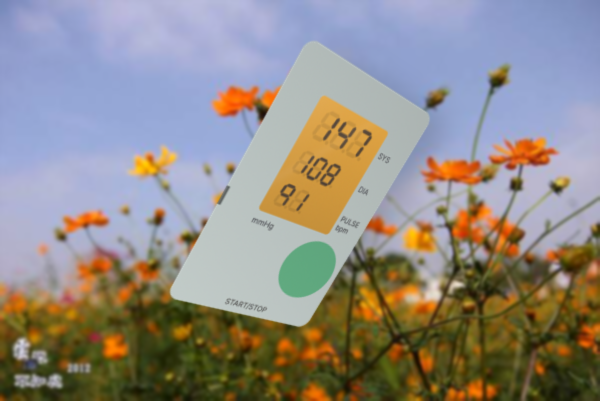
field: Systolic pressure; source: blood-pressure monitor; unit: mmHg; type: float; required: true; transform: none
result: 147 mmHg
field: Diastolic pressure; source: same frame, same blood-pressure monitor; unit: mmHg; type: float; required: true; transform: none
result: 108 mmHg
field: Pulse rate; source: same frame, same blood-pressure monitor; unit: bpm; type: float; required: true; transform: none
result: 91 bpm
